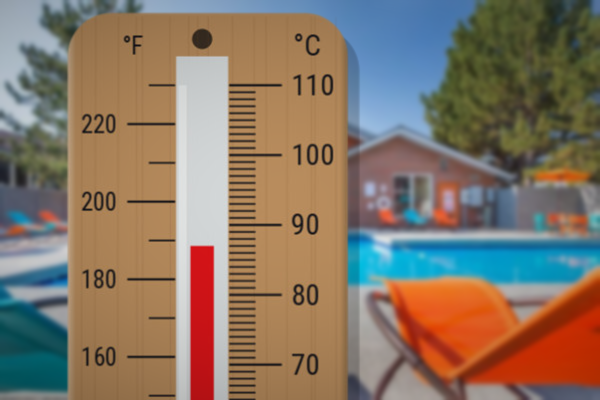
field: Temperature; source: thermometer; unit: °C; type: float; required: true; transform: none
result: 87 °C
